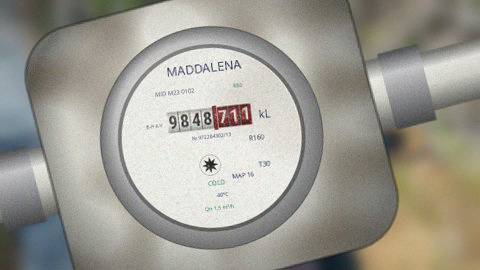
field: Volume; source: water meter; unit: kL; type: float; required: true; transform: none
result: 9848.711 kL
